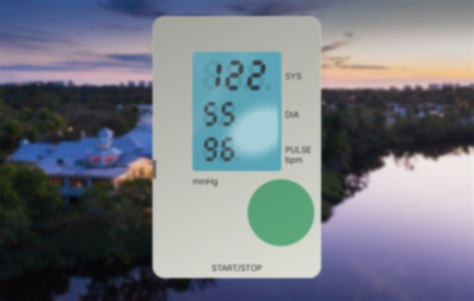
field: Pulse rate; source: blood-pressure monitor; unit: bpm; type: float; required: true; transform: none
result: 96 bpm
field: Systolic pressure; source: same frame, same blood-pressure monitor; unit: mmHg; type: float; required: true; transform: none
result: 122 mmHg
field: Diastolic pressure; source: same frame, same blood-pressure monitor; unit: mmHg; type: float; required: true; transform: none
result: 55 mmHg
